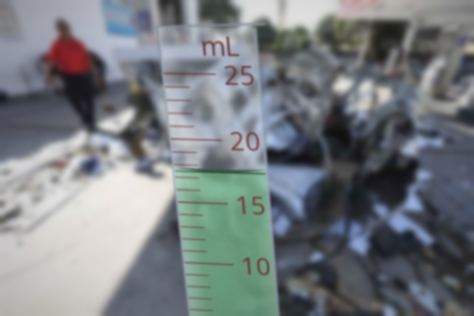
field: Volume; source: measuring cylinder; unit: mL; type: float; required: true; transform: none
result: 17.5 mL
